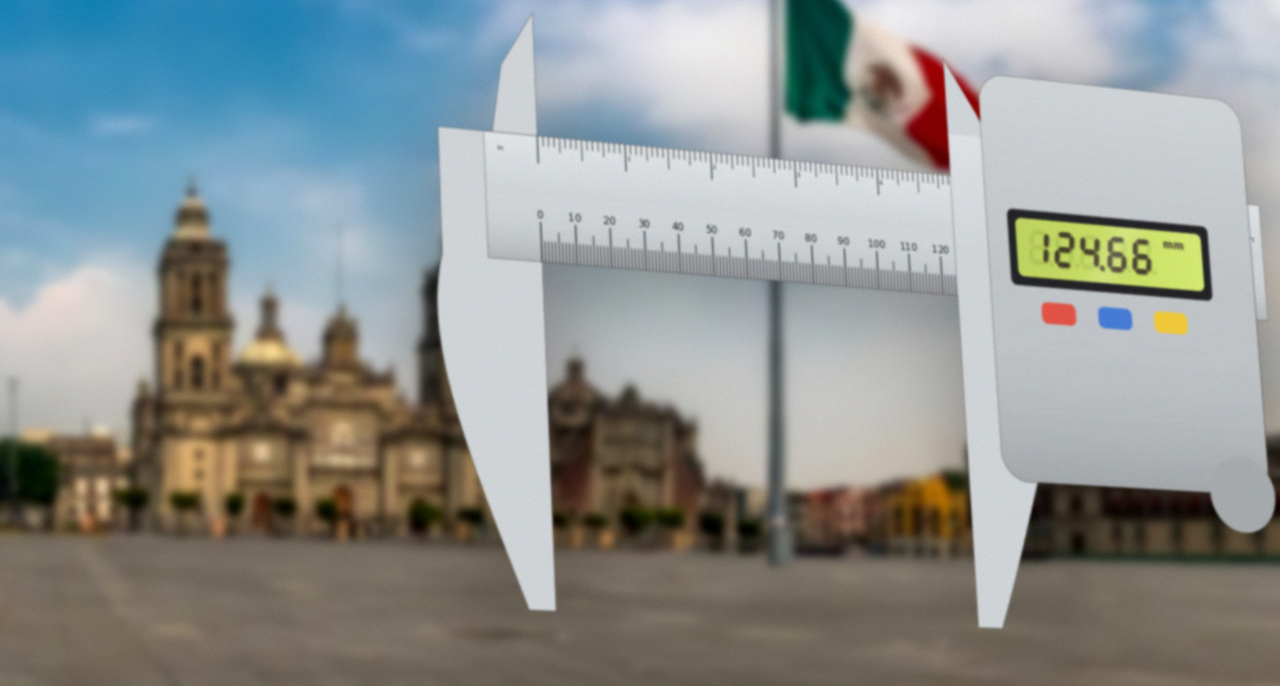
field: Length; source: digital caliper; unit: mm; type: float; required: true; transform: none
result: 124.66 mm
